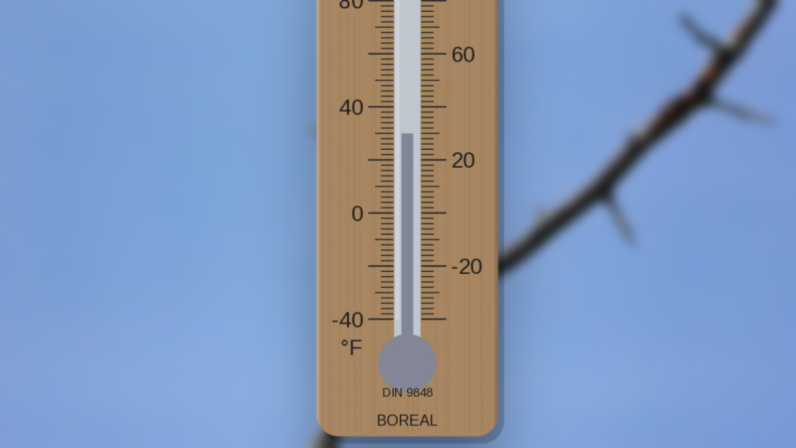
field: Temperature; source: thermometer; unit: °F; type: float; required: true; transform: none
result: 30 °F
